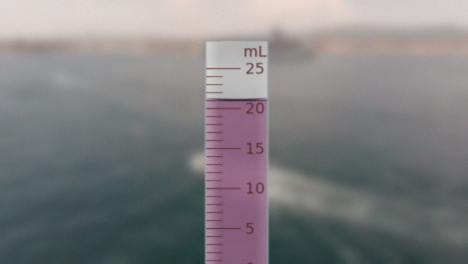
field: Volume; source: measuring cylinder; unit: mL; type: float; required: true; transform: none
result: 21 mL
